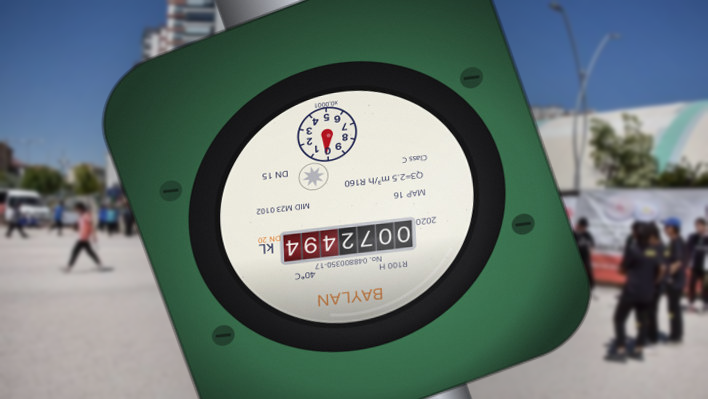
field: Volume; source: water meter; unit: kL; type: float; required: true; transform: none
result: 72.4940 kL
